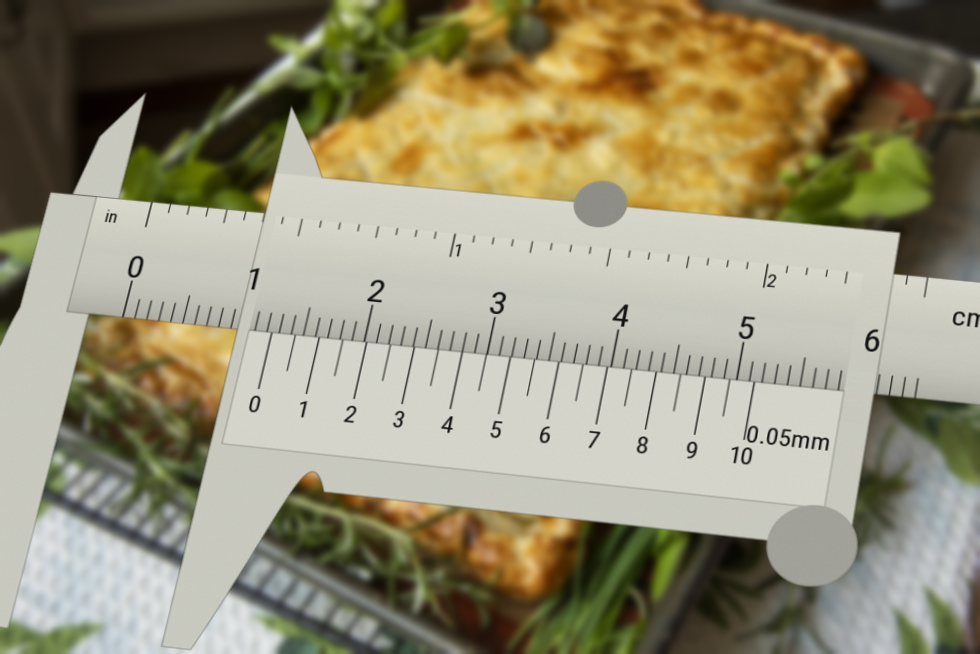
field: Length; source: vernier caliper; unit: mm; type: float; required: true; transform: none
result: 12.4 mm
